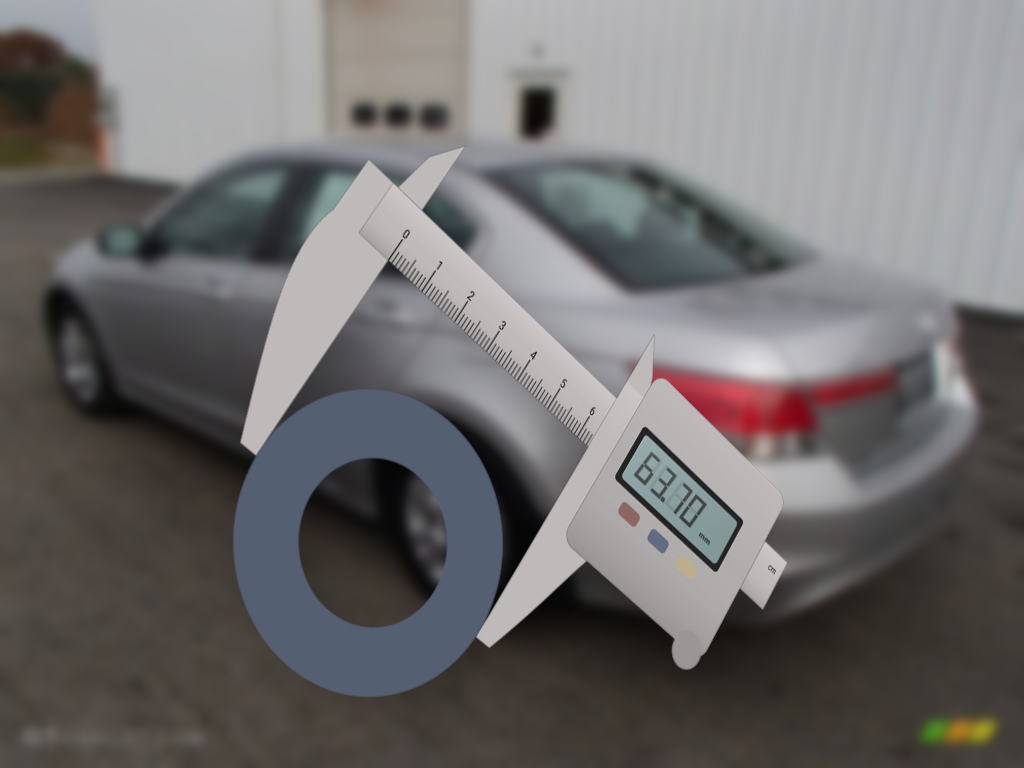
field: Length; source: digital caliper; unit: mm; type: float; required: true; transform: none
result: 63.70 mm
